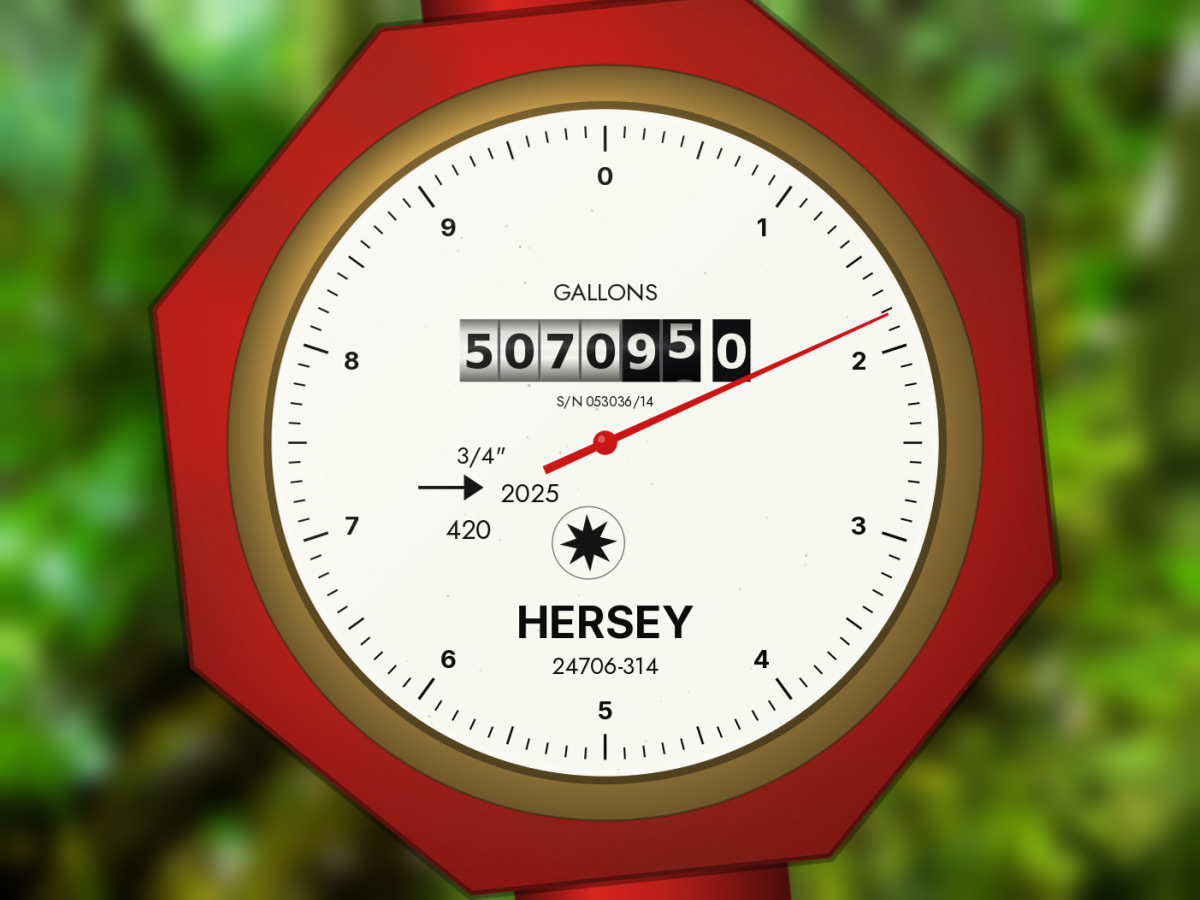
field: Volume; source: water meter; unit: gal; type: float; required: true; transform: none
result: 5070951.8 gal
